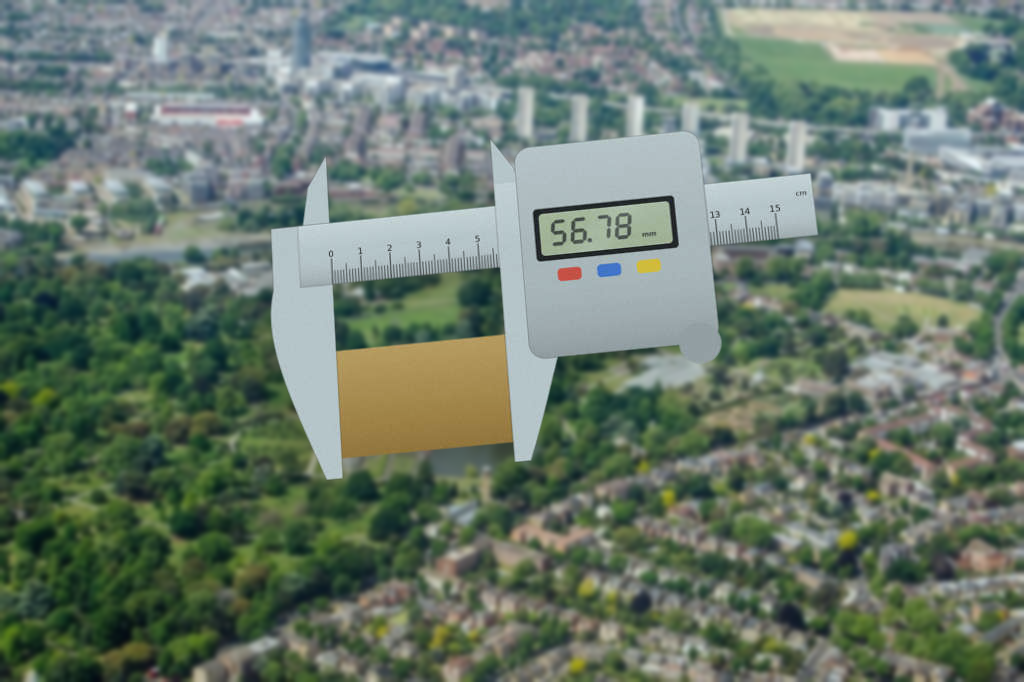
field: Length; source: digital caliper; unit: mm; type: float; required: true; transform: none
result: 56.78 mm
